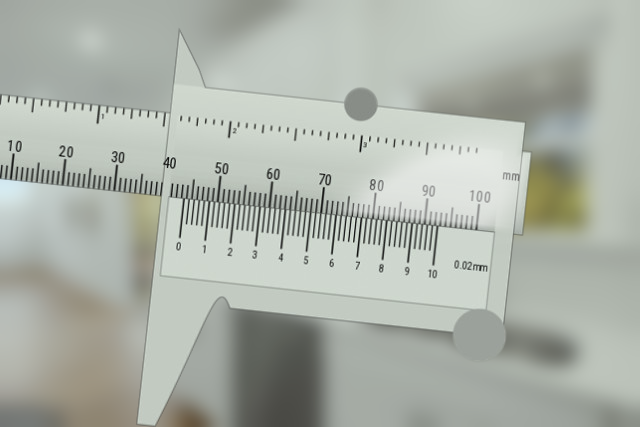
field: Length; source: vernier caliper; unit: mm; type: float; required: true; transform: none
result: 43.5 mm
